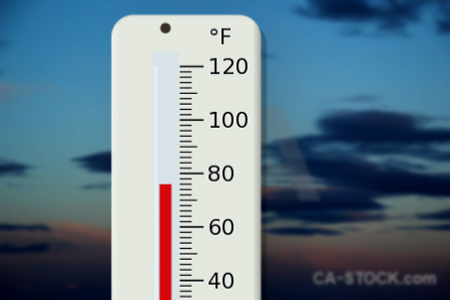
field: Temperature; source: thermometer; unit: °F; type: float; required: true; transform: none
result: 76 °F
